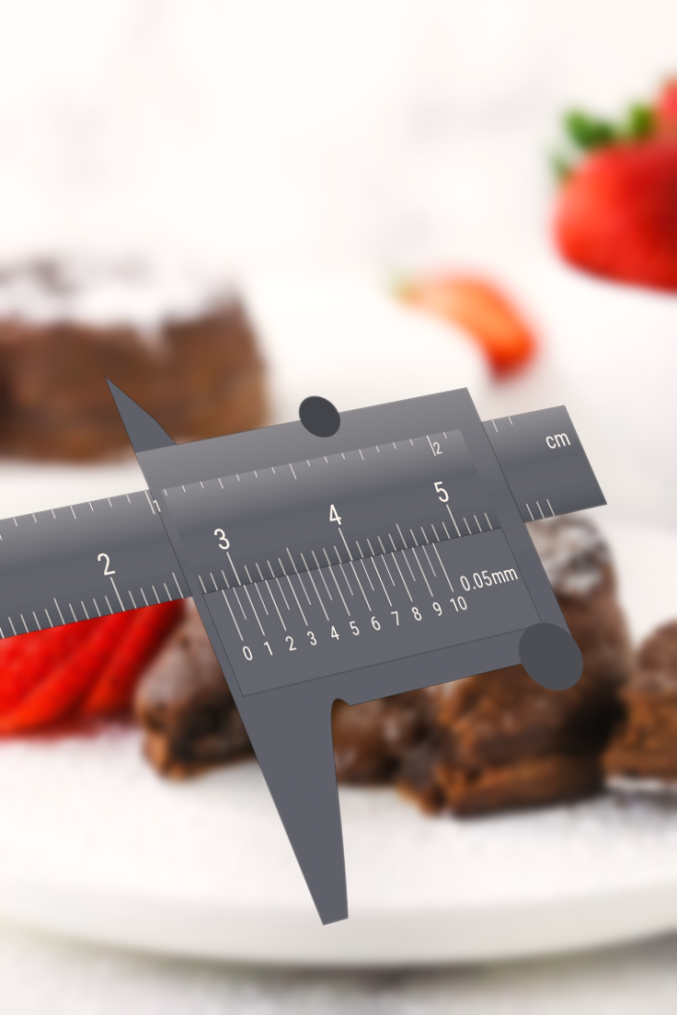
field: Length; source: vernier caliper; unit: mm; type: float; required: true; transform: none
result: 28.4 mm
